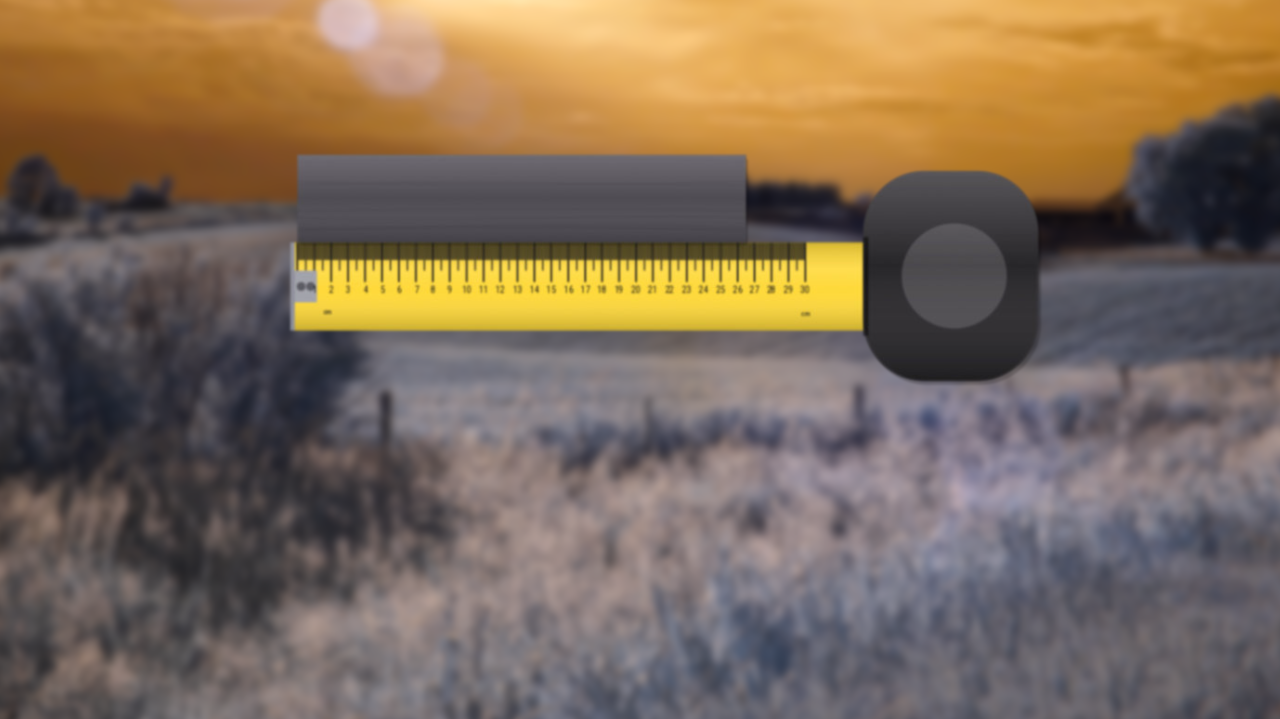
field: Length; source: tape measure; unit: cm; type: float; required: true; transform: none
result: 26.5 cm
